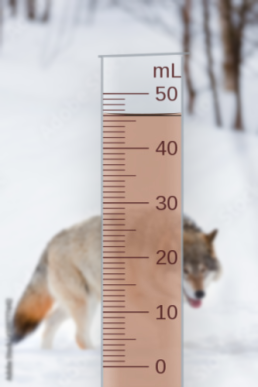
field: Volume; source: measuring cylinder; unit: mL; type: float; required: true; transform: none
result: 46 mL
